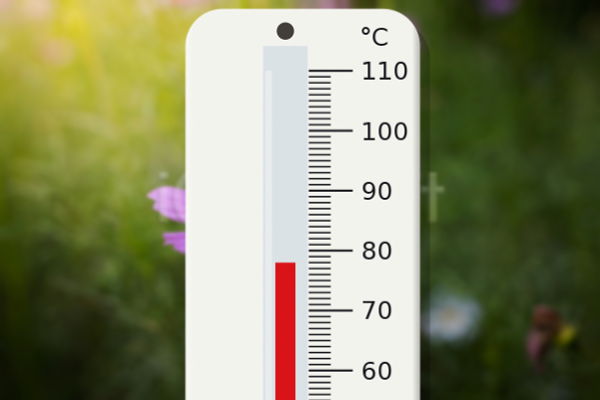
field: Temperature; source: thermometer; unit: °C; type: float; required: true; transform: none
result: 78 °C
